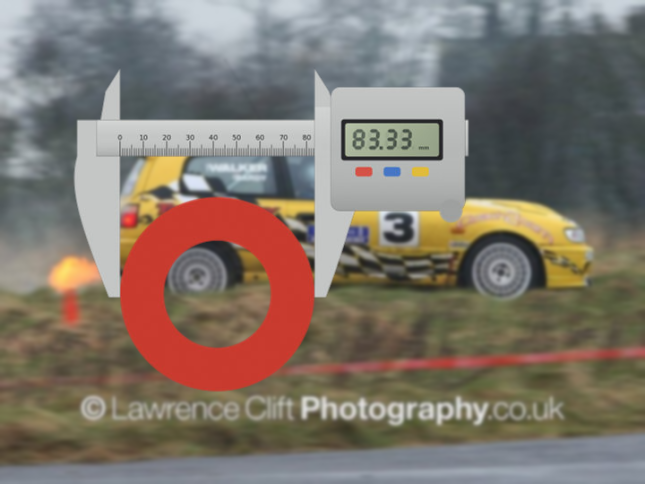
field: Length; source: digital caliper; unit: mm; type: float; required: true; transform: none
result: 83.33 mm
